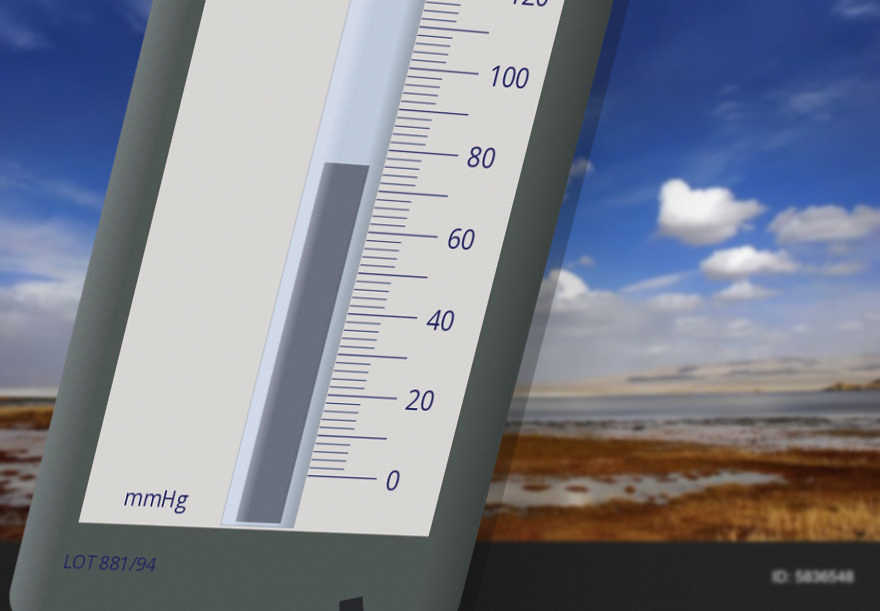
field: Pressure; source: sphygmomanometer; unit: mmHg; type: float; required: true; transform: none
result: 76 mmHg
